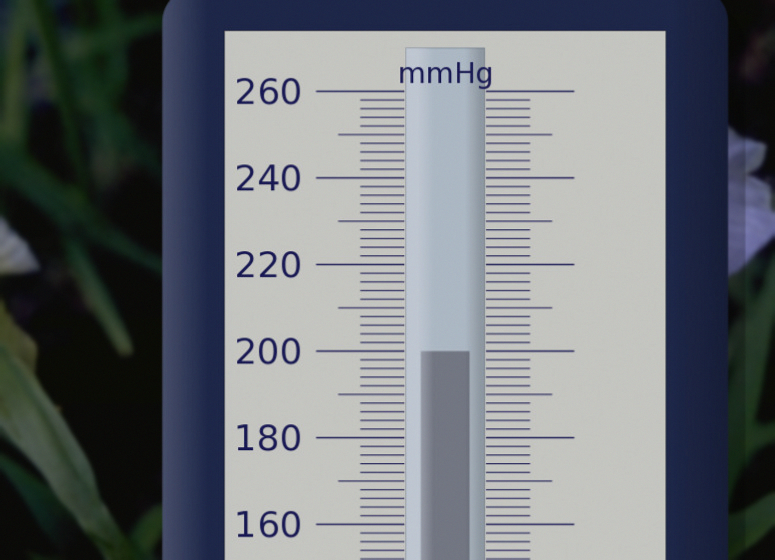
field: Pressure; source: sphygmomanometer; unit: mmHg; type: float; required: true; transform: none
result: 200 mmHg
